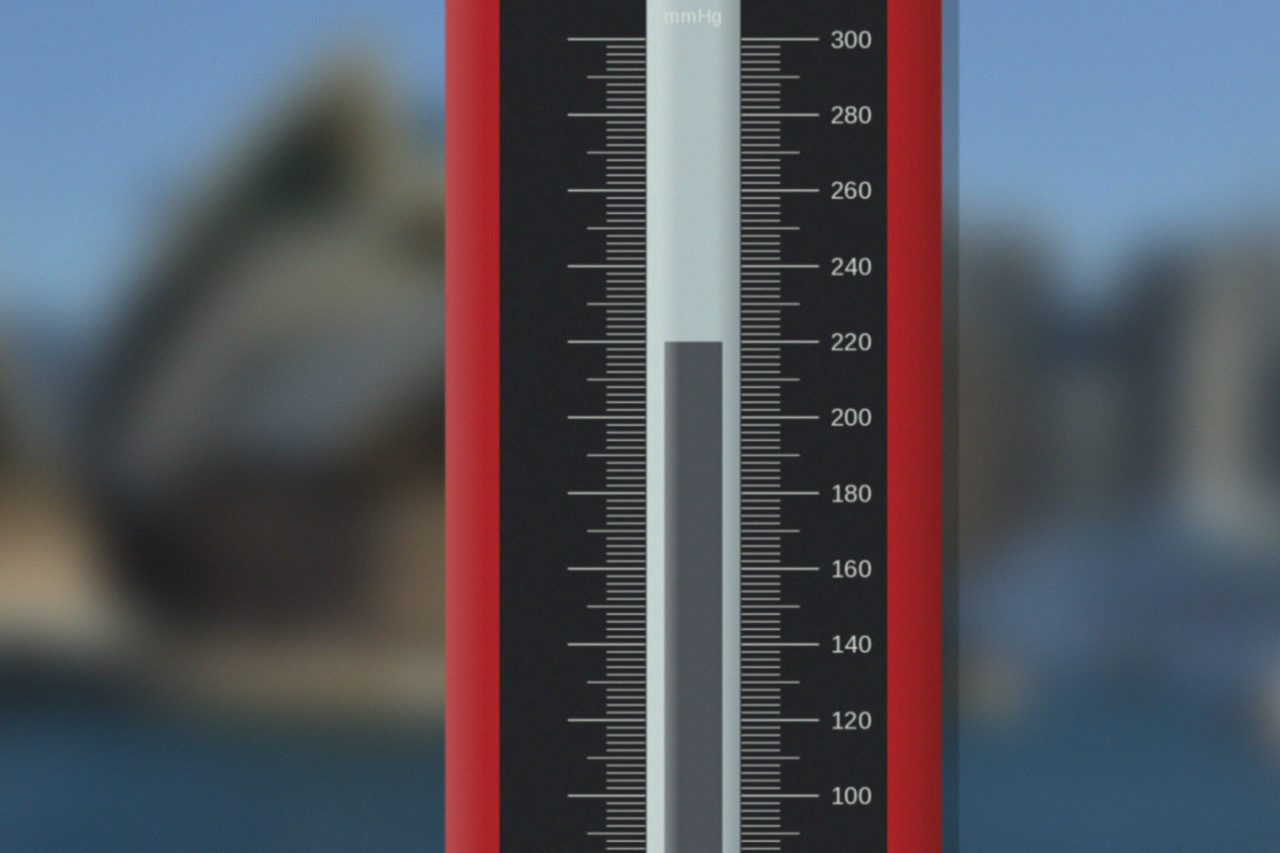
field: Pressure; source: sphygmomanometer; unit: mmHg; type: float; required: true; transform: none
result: 220 mmHg
